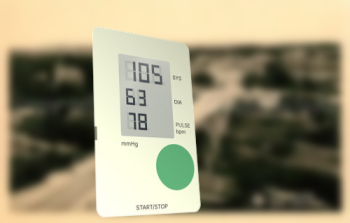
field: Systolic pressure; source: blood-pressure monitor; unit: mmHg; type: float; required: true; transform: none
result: 105 mmHg
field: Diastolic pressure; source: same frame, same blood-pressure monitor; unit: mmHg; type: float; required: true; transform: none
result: 63 mmHg
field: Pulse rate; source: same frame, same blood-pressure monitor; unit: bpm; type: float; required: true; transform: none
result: 78 bpm
